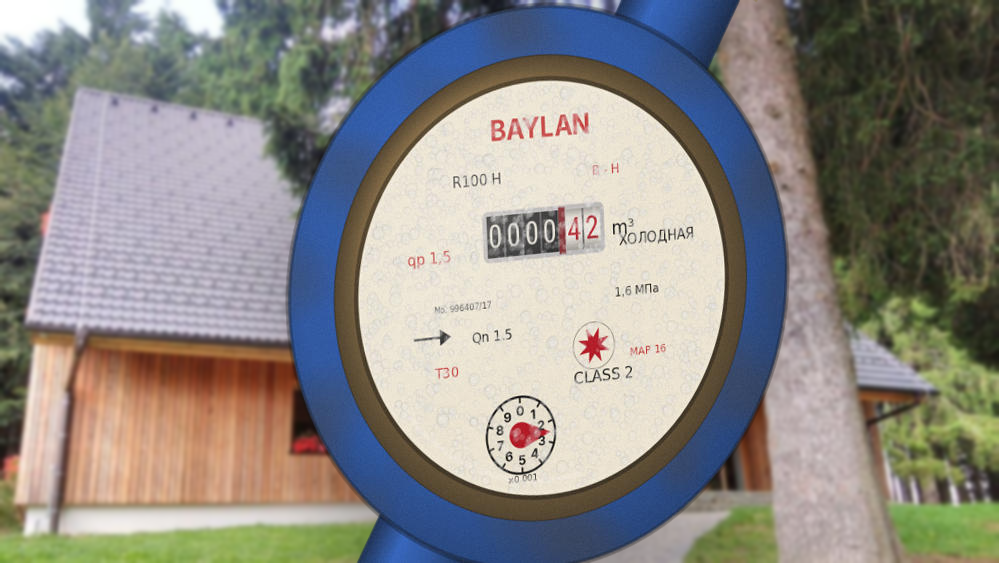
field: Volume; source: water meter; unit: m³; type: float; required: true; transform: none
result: 0.422 m³
